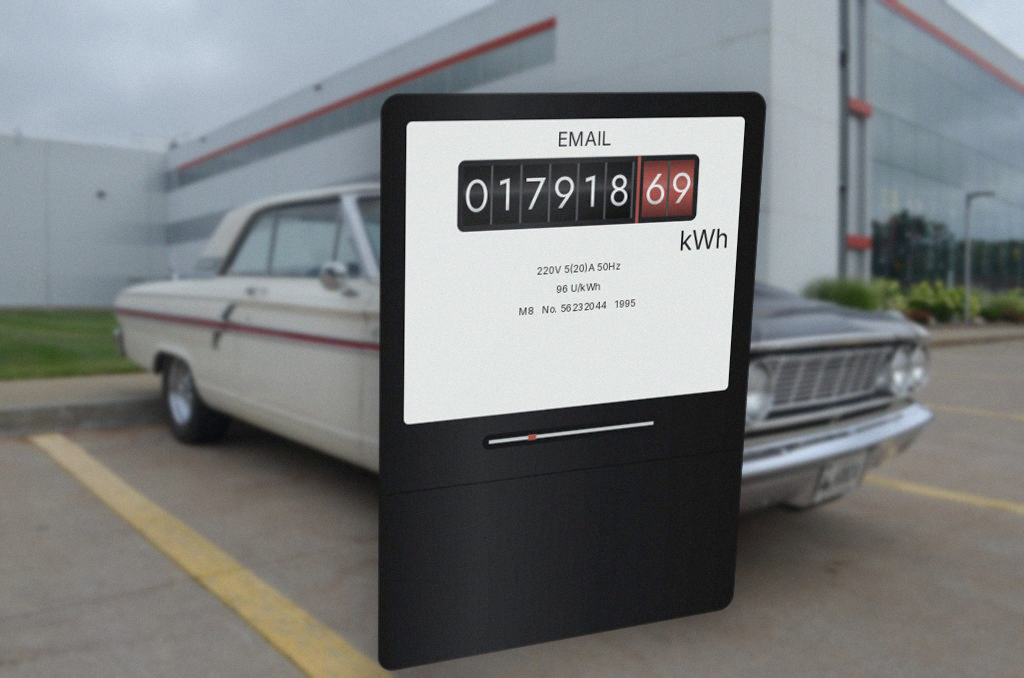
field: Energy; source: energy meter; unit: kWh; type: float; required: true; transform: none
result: 17918.69 kWh
